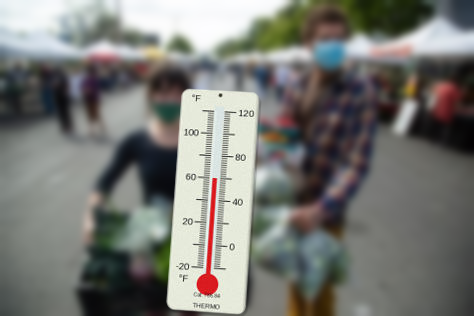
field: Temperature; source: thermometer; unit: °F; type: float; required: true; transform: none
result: 60 °F
